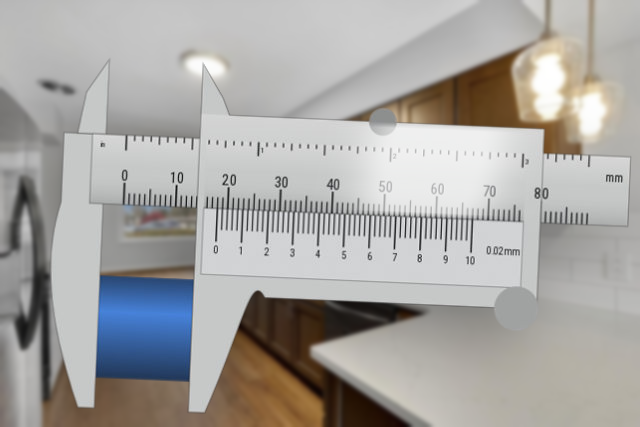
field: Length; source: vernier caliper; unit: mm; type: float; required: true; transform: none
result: 18.0 mm
